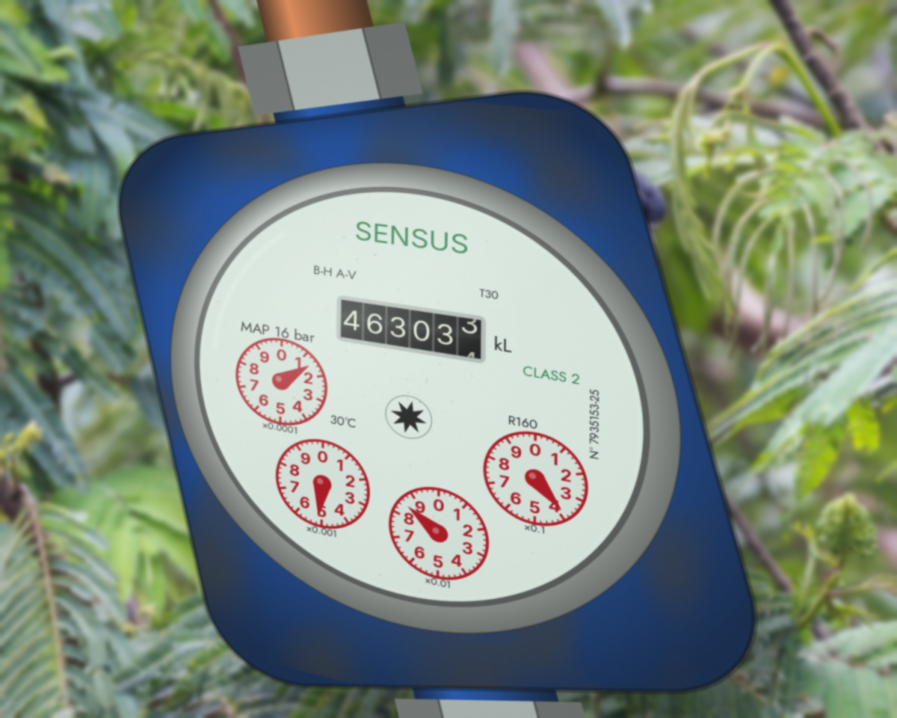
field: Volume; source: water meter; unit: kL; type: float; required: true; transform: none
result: 463033.3851 kL
